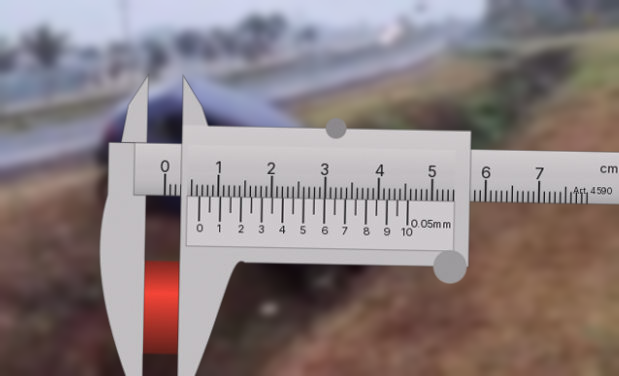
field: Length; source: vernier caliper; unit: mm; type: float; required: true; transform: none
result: 6.5 mm
